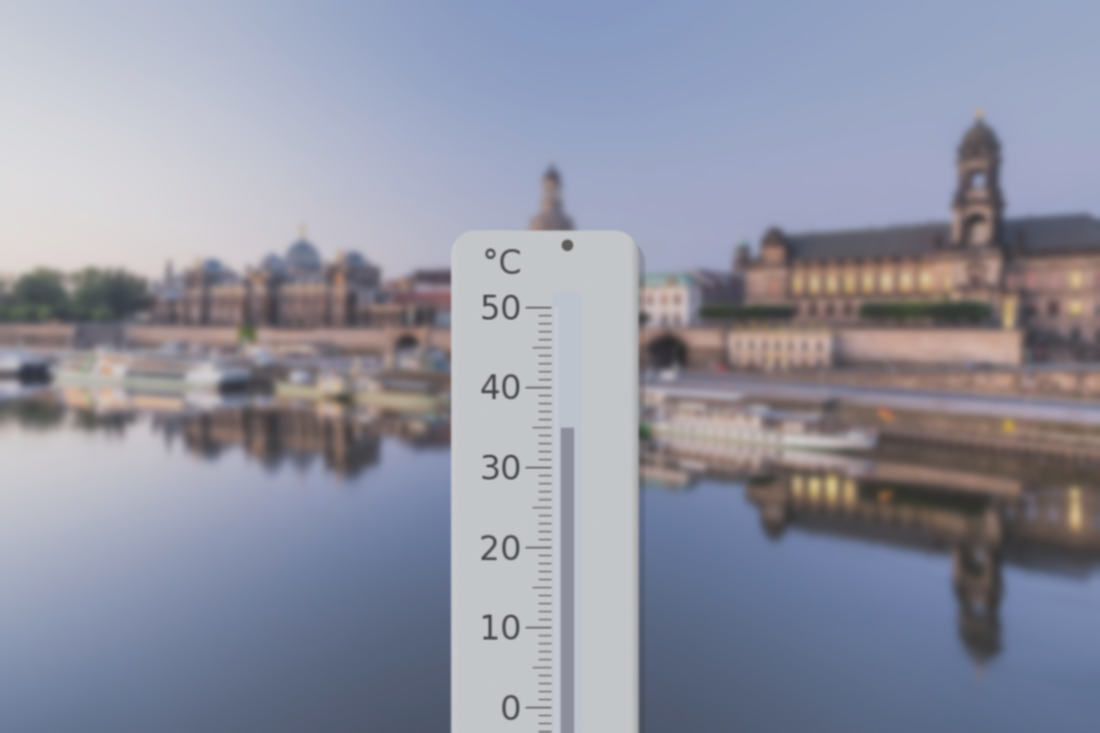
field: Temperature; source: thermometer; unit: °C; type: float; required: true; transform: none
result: 35 °C
